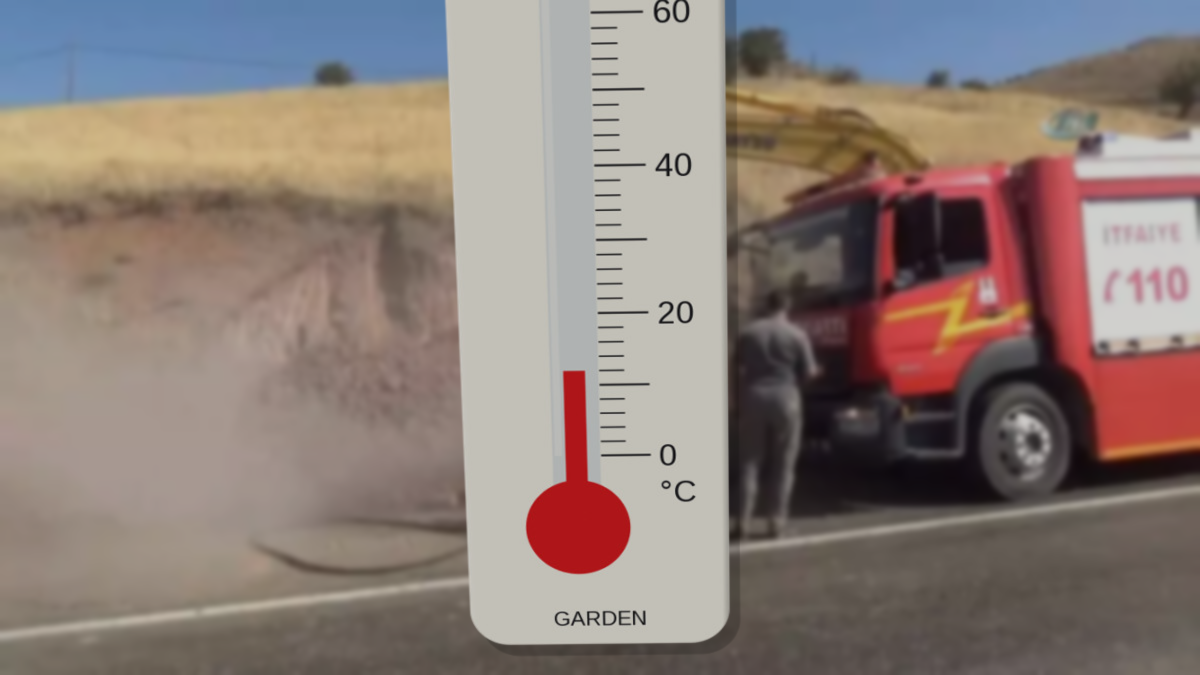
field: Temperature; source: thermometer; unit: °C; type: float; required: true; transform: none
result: 12 °C
